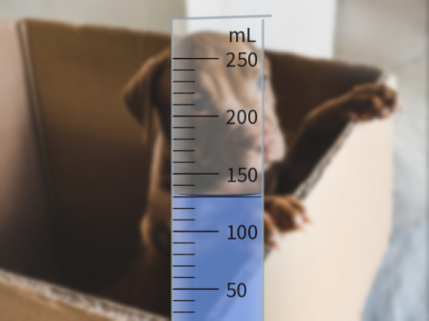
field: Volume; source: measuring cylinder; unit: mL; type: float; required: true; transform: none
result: 130 mL
